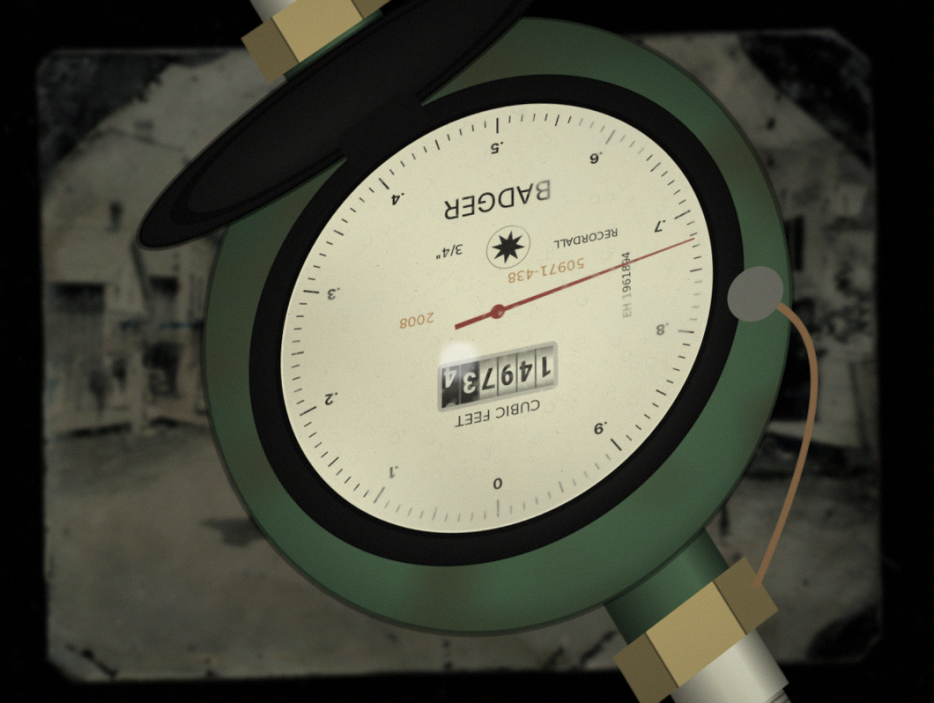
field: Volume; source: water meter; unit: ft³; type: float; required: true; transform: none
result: 149733.72 ft³
